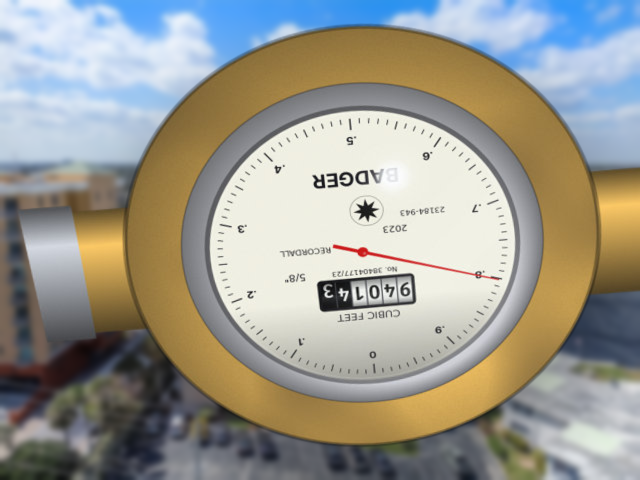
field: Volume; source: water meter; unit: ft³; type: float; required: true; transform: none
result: 940142.80 ft³
